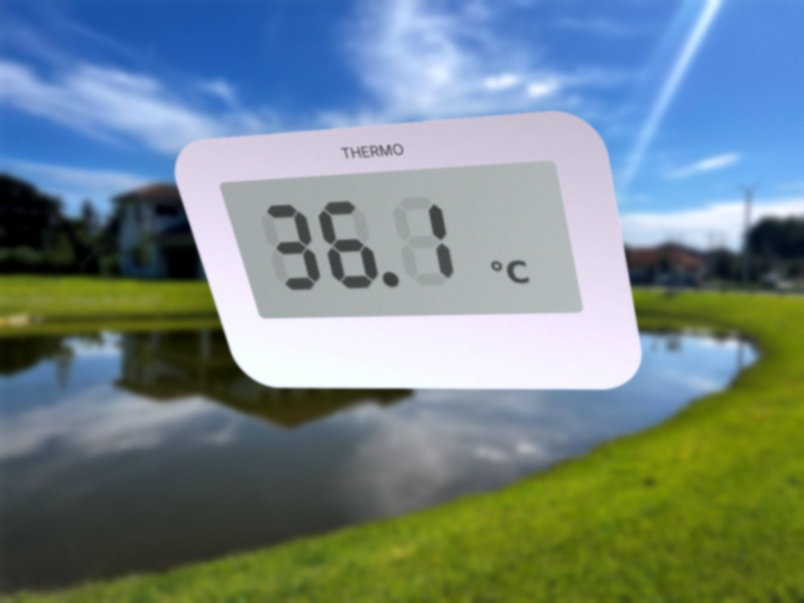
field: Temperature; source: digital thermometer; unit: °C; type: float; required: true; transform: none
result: 36.1 °C
